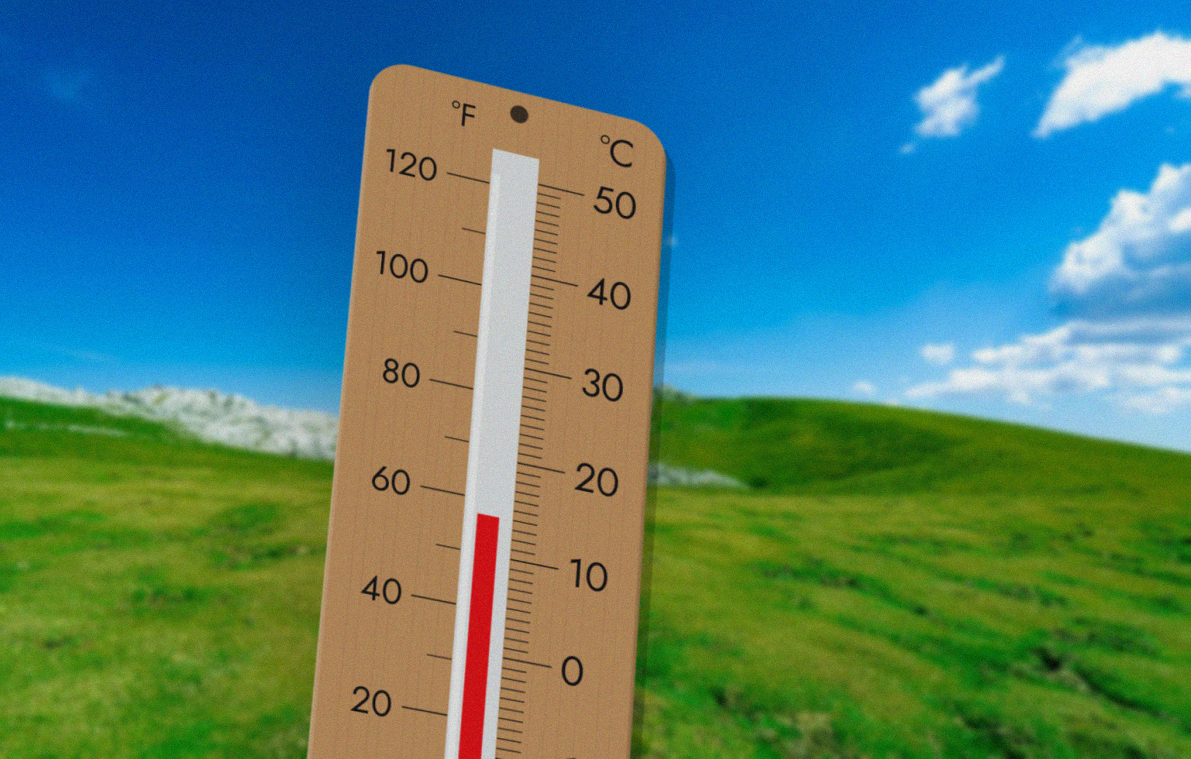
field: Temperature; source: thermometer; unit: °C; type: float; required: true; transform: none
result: 14 °C
